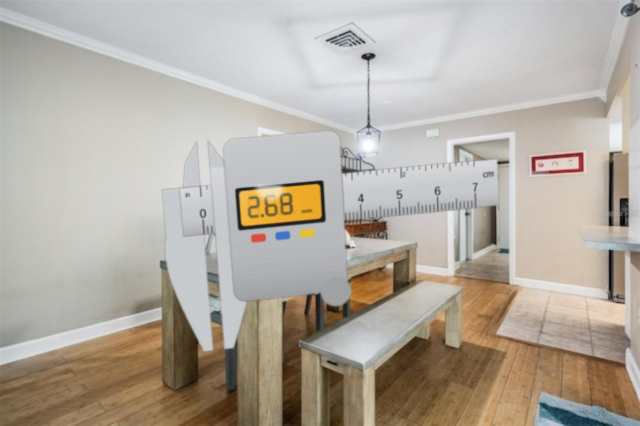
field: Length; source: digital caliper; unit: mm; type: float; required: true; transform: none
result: 2.68 mm
